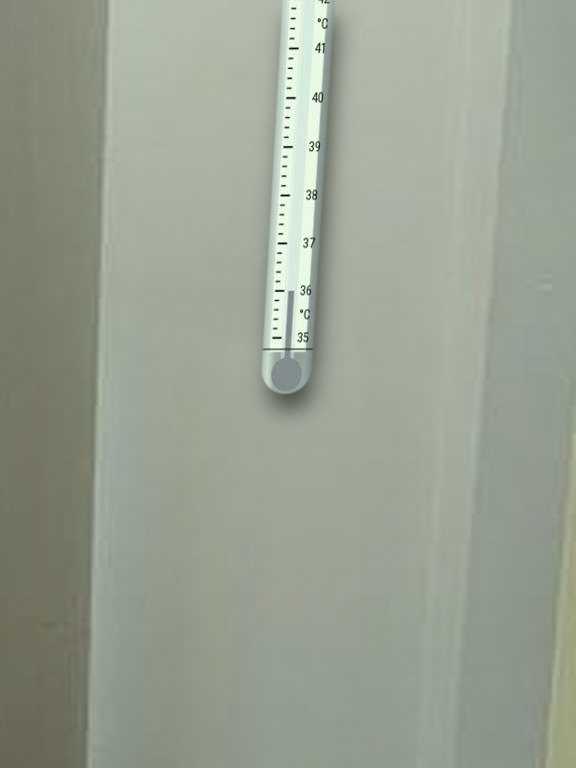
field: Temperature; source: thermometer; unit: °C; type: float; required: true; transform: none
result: 36 °C
